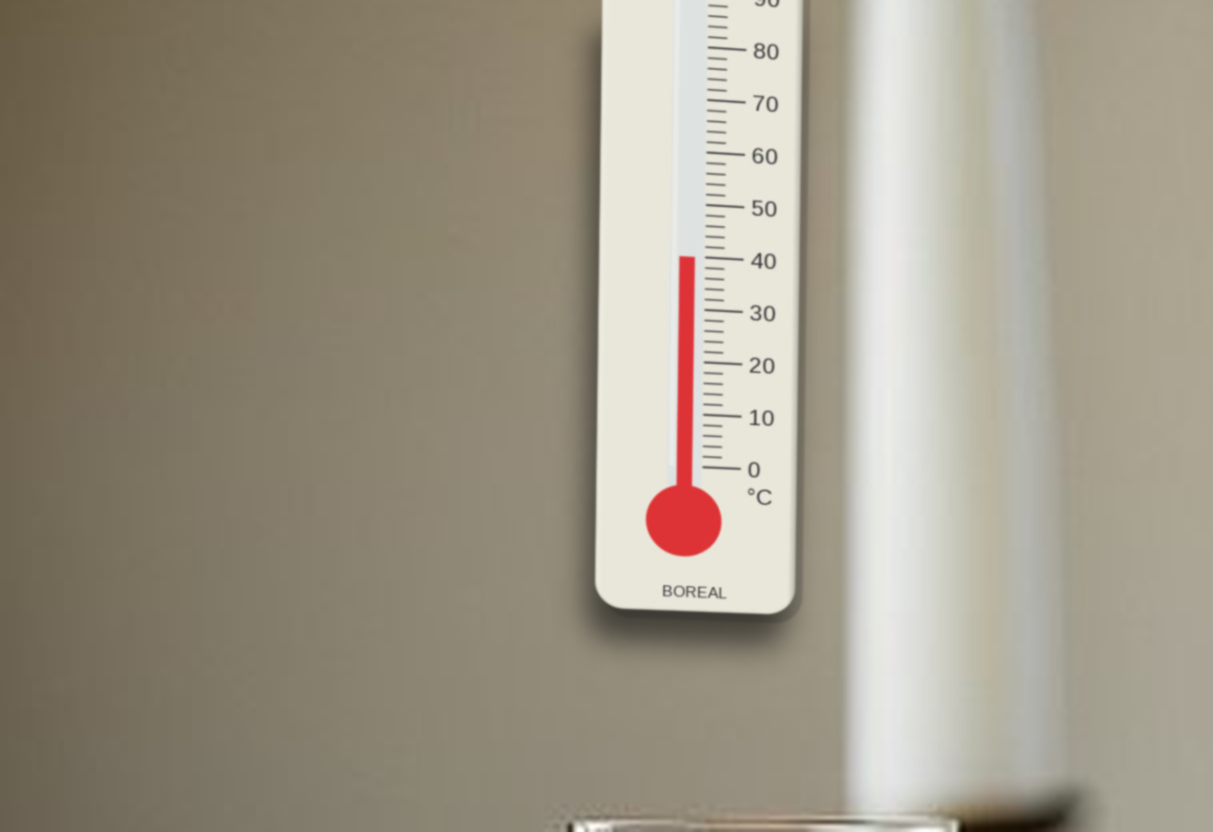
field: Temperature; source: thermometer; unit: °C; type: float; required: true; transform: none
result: 40 °C
